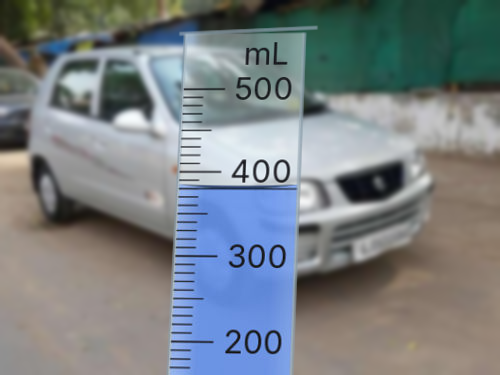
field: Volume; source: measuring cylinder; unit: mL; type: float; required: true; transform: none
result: 380 mL
